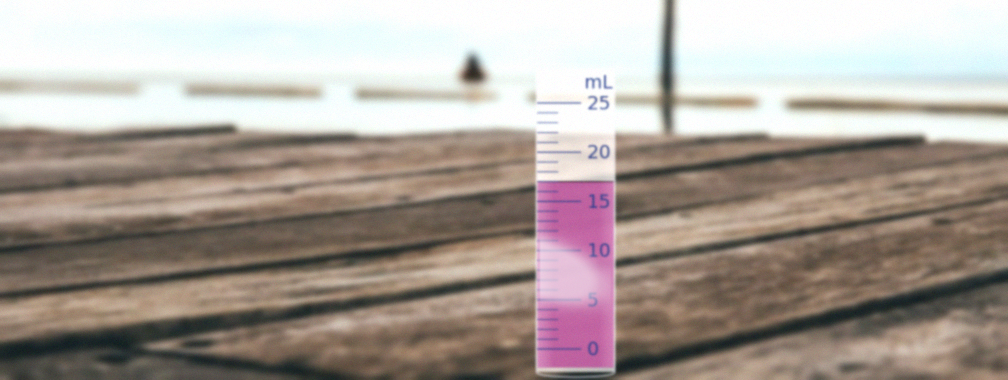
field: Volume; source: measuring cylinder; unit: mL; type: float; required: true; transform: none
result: 17 mL
